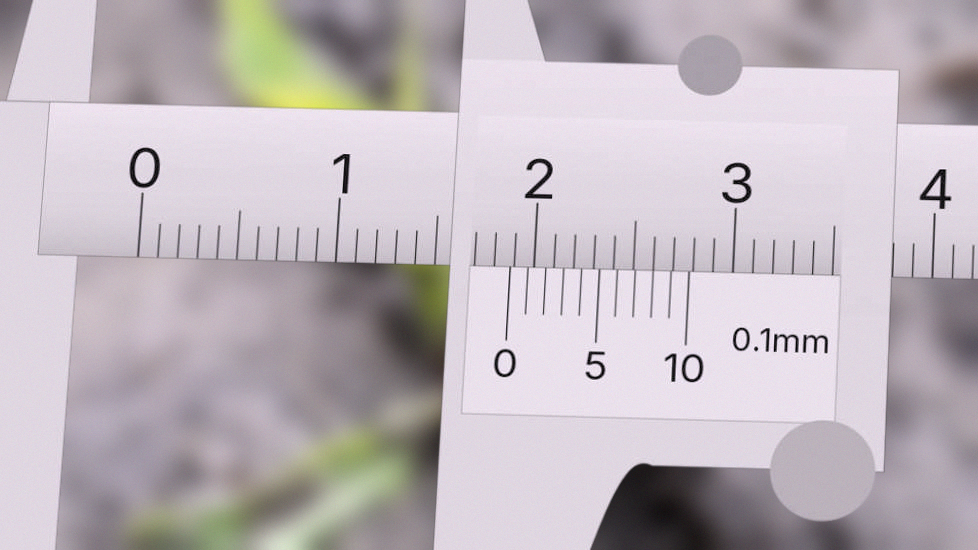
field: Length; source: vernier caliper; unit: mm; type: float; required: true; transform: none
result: 18.8 mm
